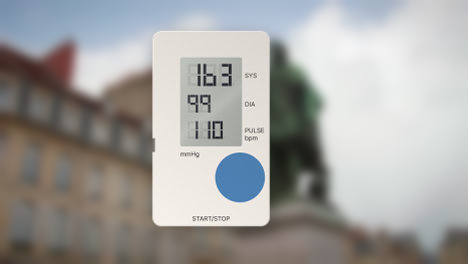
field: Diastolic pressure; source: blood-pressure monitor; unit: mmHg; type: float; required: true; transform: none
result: 99 mmHg
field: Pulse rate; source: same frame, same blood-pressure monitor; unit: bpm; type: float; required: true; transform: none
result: 110 bpm
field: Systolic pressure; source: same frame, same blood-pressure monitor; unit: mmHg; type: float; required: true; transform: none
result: 163 mmHg
